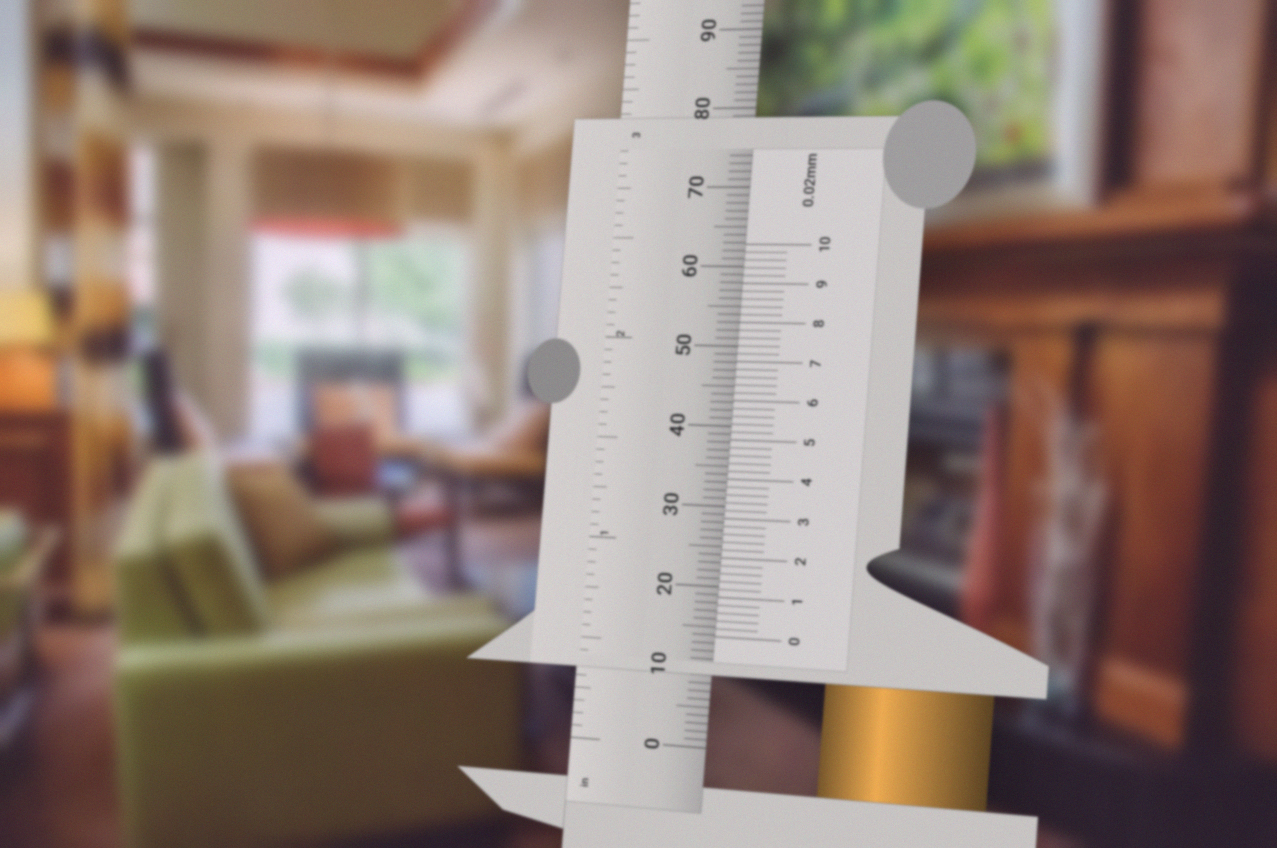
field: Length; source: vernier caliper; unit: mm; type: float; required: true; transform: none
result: 13.8 mm
